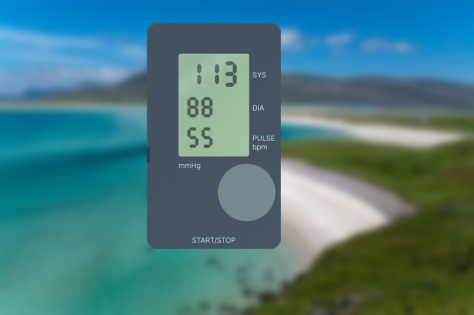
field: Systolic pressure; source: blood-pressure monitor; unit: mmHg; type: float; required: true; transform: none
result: 113 mmHg
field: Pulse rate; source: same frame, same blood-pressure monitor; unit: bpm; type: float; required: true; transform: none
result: 55 bpm
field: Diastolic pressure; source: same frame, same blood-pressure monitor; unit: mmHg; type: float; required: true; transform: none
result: 88 mmHg
